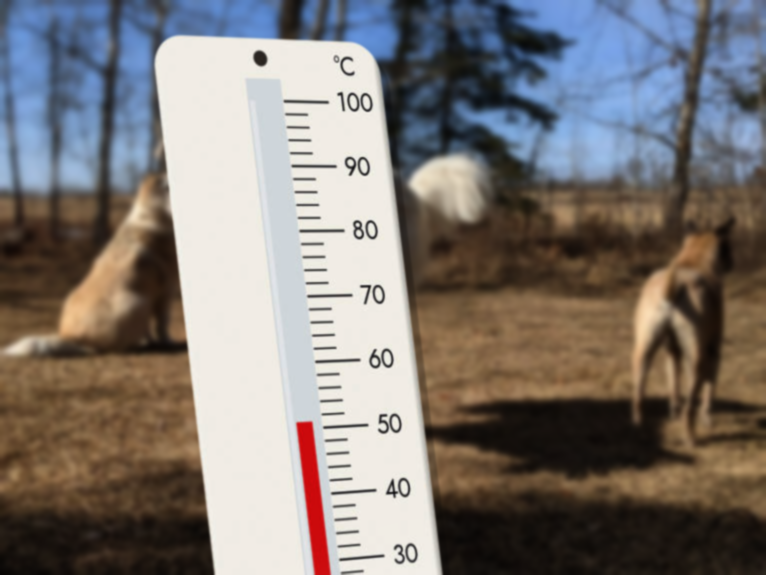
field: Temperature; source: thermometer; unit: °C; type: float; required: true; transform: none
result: 51 °C
